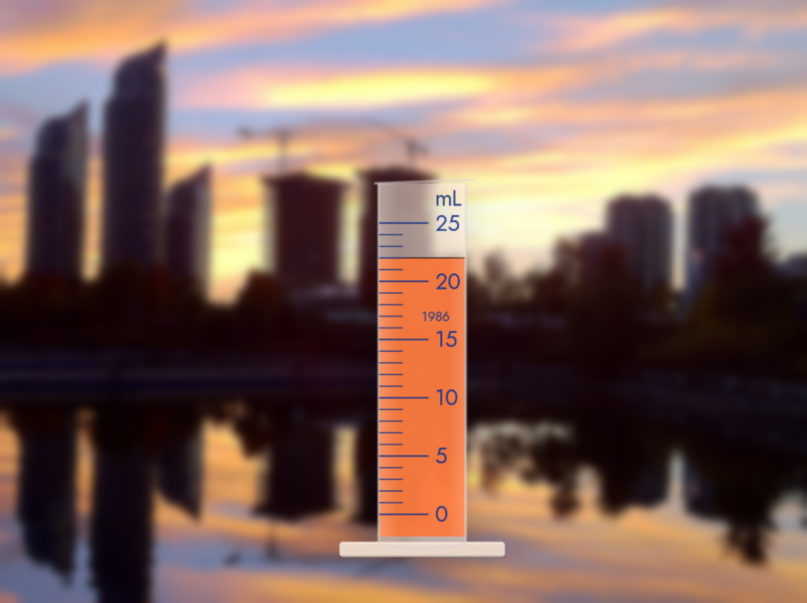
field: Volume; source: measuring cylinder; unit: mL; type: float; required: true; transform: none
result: 22 mL
